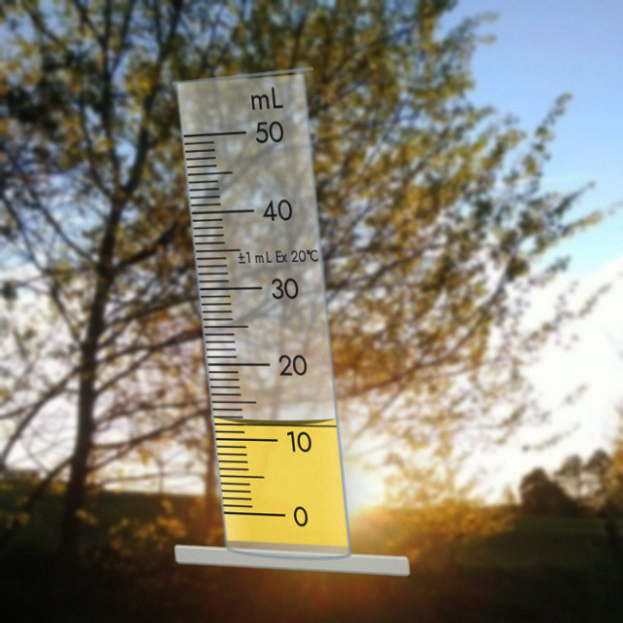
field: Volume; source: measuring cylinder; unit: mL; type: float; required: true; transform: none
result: 12 mL
